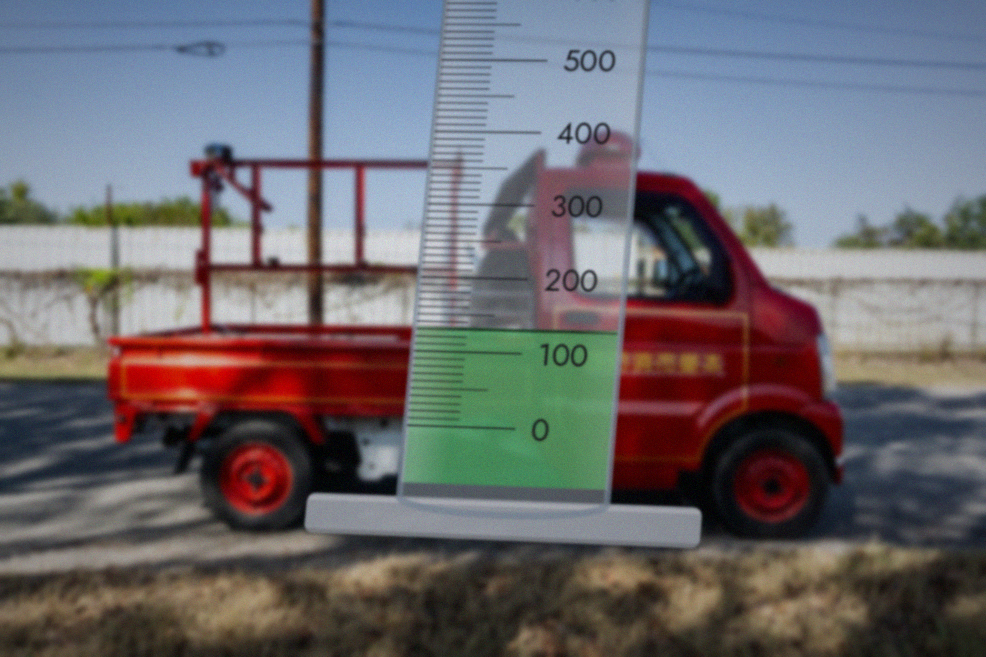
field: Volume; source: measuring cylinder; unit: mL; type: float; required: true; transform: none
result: 130 mL
